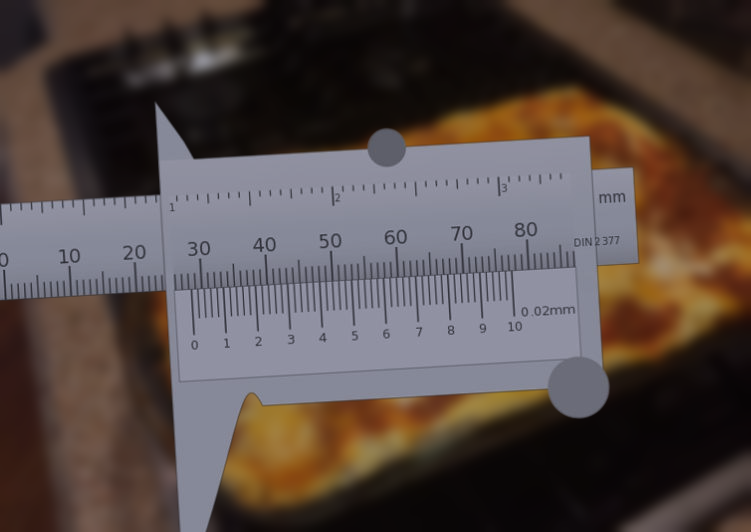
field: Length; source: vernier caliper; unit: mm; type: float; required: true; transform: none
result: 28.4 mm
